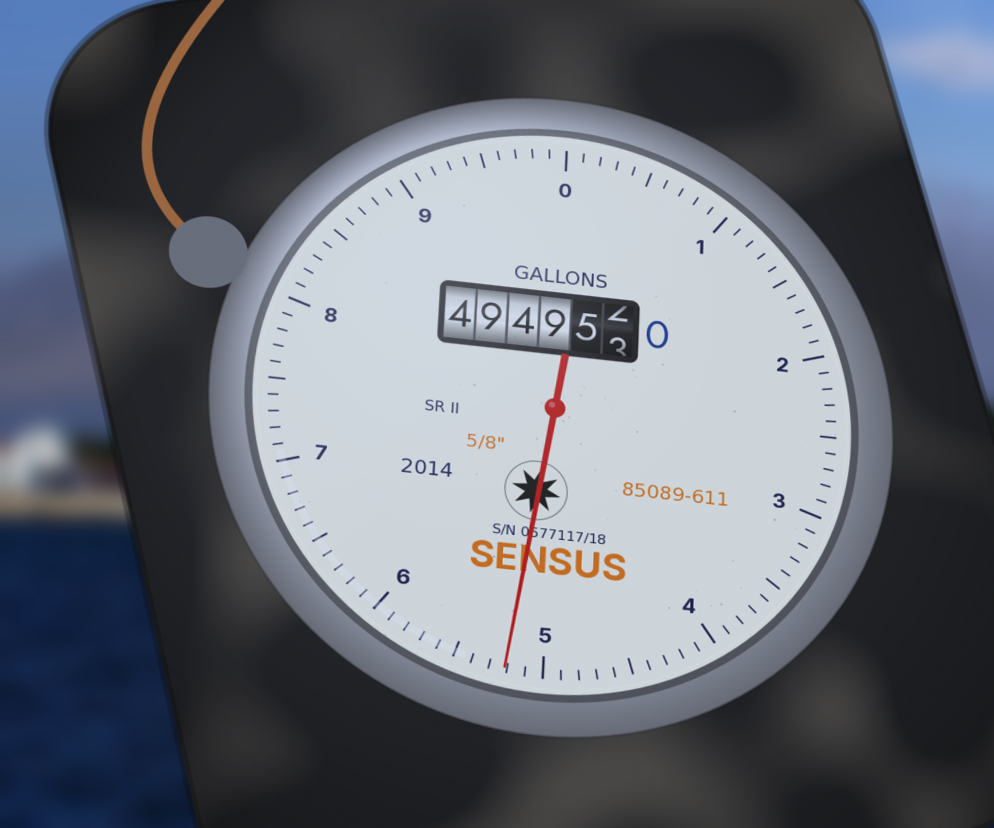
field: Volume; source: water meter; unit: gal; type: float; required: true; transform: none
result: 4949525.2 gal
